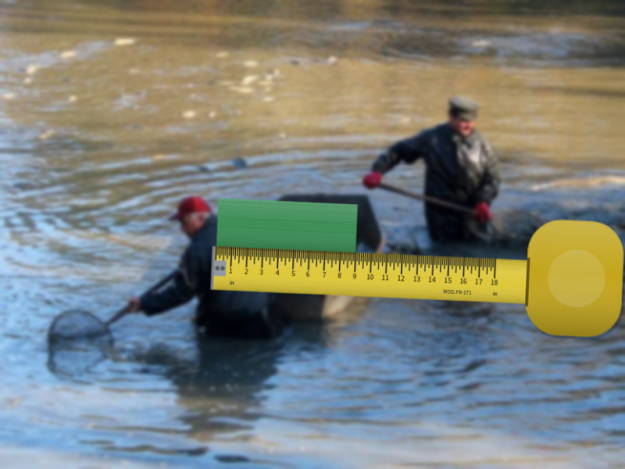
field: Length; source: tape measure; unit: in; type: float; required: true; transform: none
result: 9 in
